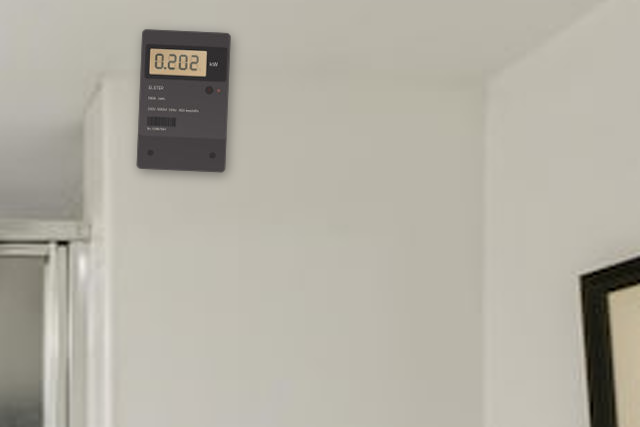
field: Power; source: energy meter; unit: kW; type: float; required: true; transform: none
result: 0.202 kW
